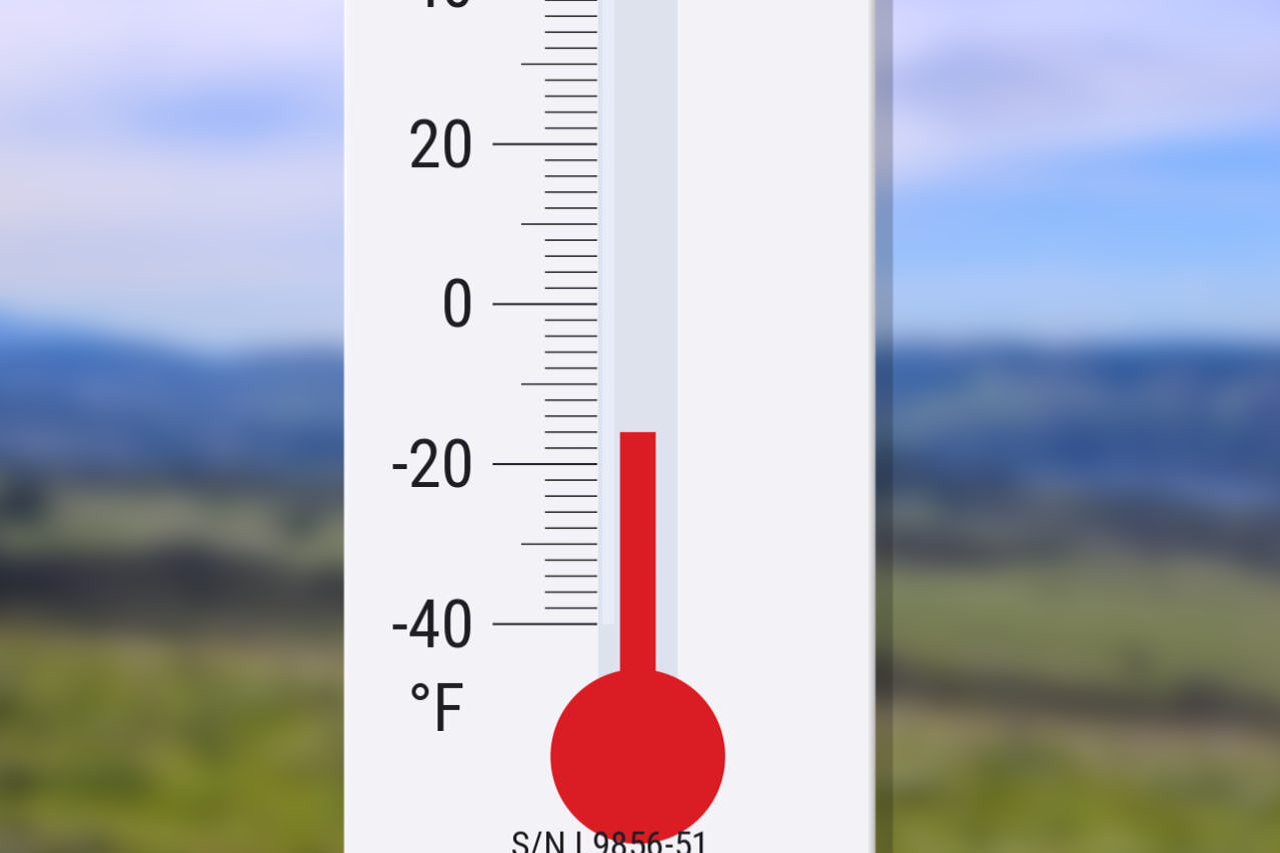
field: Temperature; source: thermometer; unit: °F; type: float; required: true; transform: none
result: -16 °F
